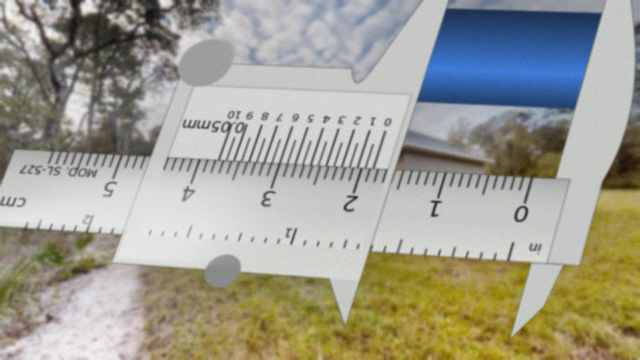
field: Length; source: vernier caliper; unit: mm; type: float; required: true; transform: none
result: 18.6 mm
